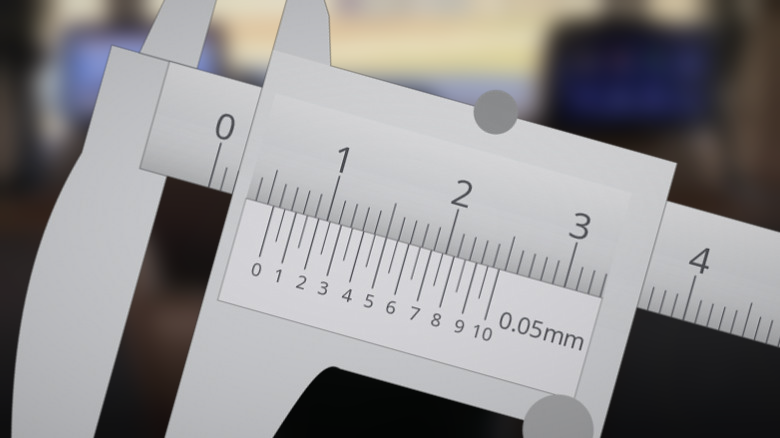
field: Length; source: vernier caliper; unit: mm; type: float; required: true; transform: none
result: 5.5 mm
